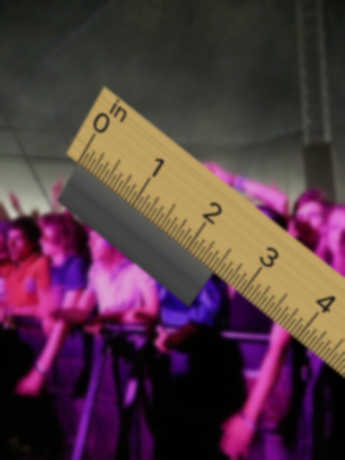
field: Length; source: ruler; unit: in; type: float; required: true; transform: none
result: 2.5 in
